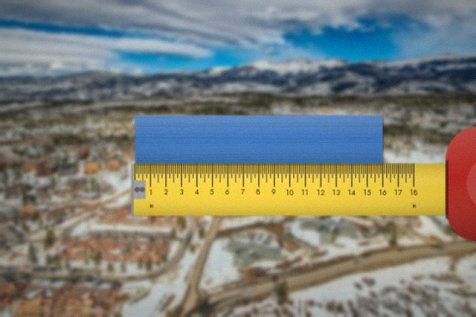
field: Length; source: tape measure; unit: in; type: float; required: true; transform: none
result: 16 in
